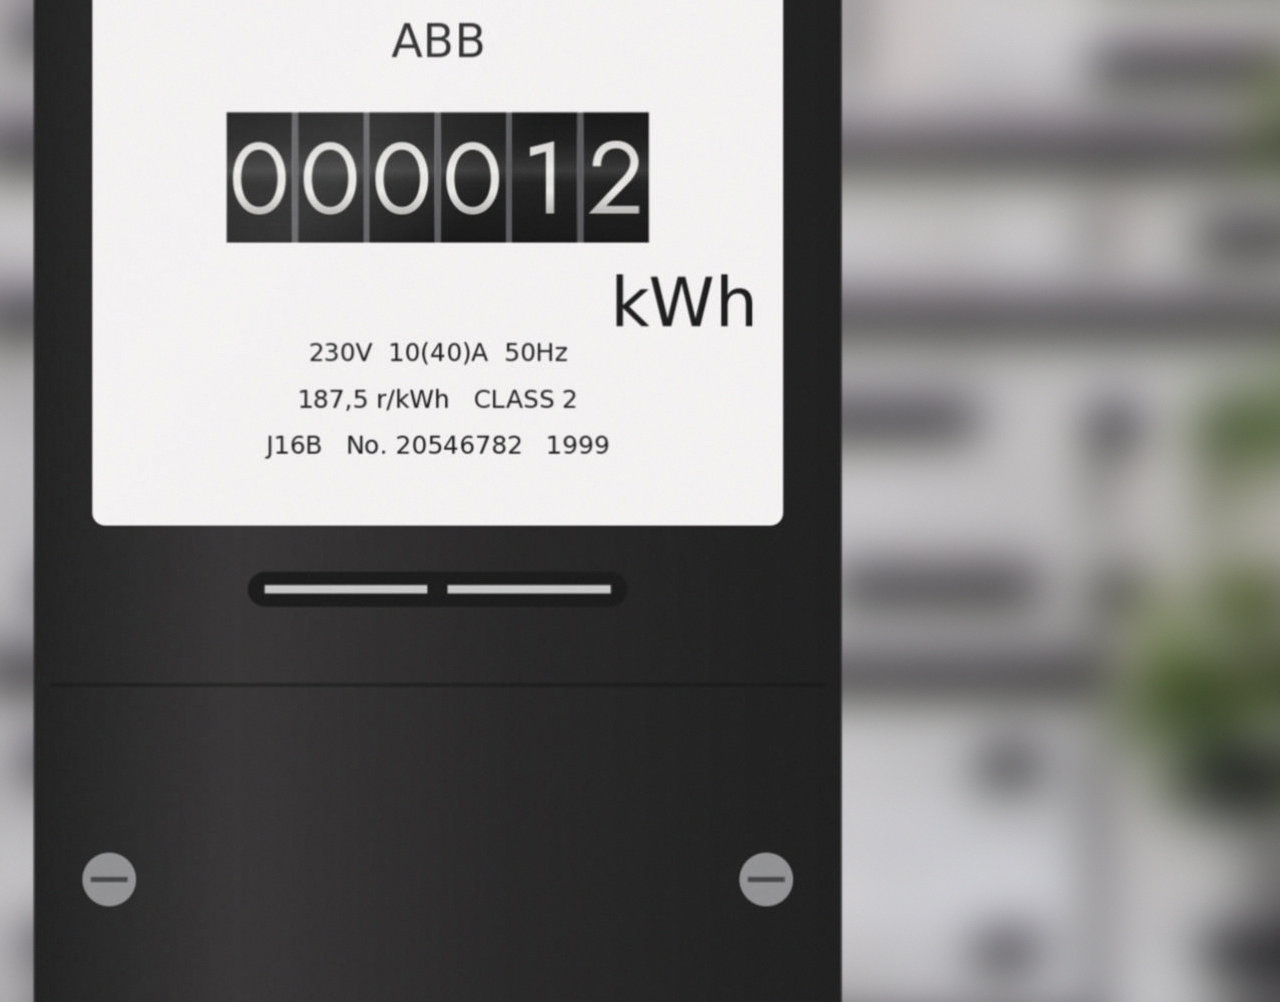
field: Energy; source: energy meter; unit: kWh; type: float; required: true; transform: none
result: 12 kWh
